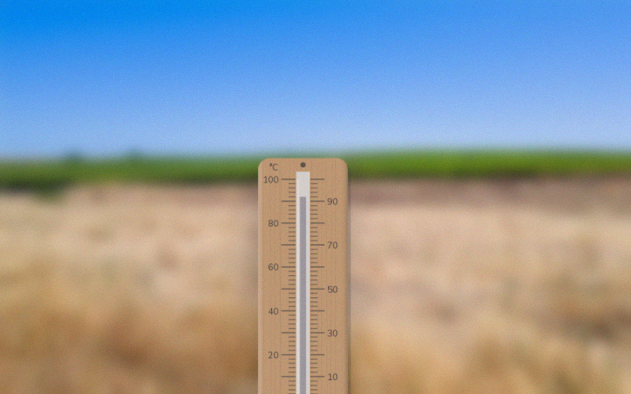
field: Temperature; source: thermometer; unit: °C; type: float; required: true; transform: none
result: 92 °C
